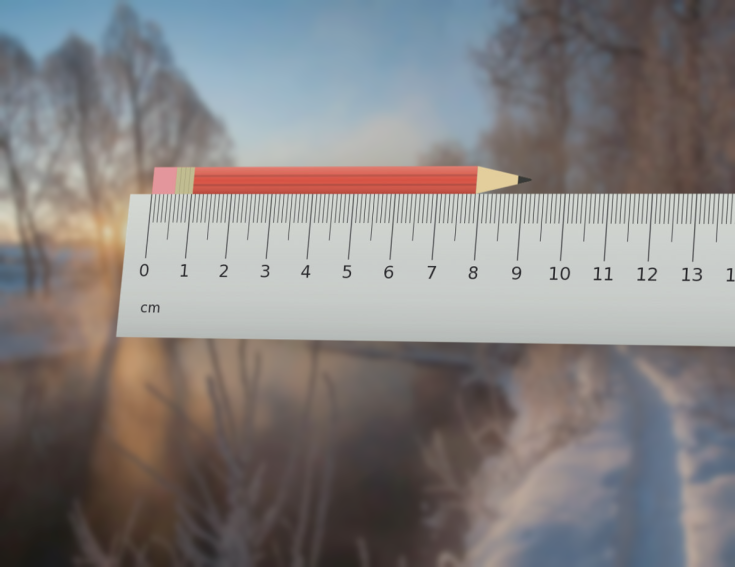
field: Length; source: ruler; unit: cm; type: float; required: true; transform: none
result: 9.2 cm
